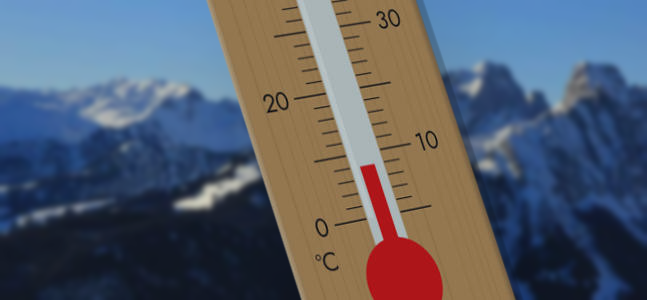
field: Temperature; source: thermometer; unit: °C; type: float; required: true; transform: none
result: 8 °C
